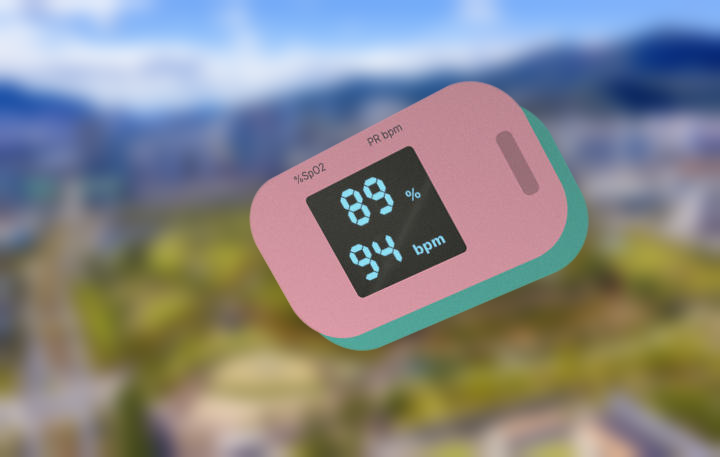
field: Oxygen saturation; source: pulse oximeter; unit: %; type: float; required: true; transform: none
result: 89 %
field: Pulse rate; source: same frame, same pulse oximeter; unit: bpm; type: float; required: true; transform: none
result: 94 bpm
